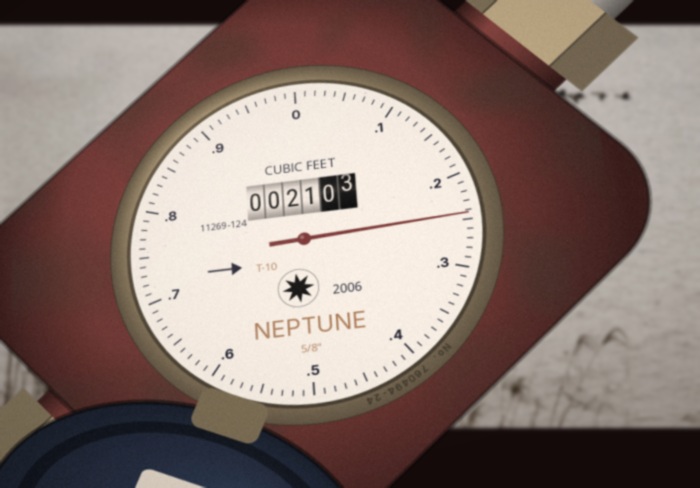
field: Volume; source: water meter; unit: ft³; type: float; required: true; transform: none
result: 2103.24 ft³
